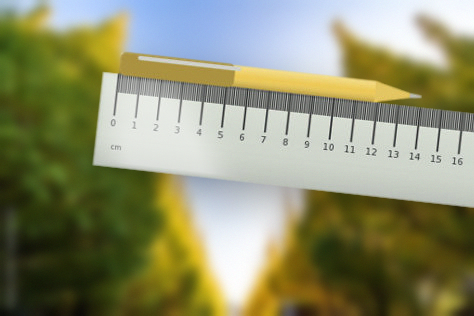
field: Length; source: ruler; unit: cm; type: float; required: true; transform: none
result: 14 cm
